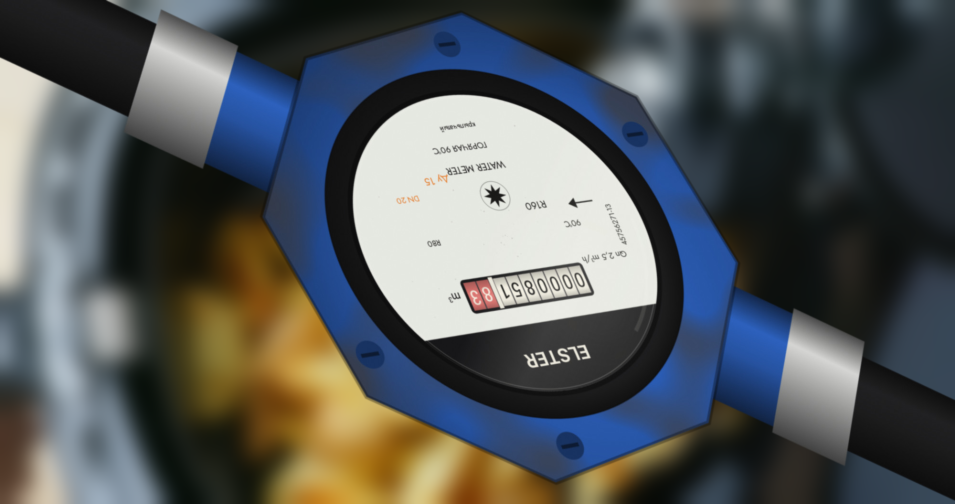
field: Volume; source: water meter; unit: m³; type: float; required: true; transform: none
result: 851.83 m³
